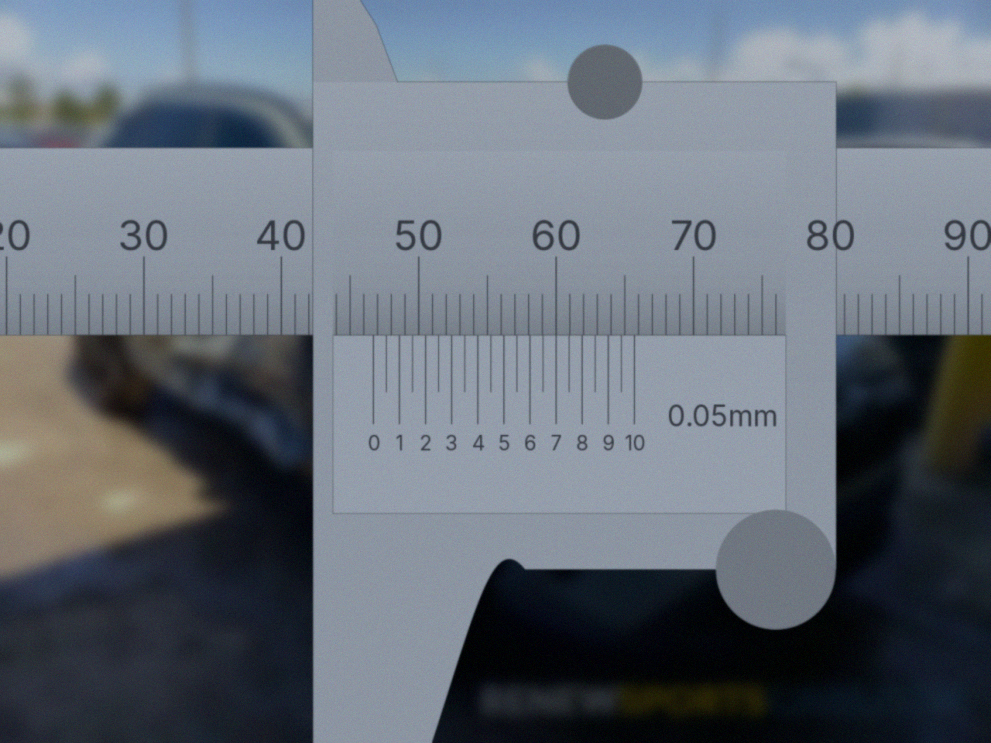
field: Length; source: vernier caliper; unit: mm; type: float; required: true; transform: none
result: 46.7 mm
